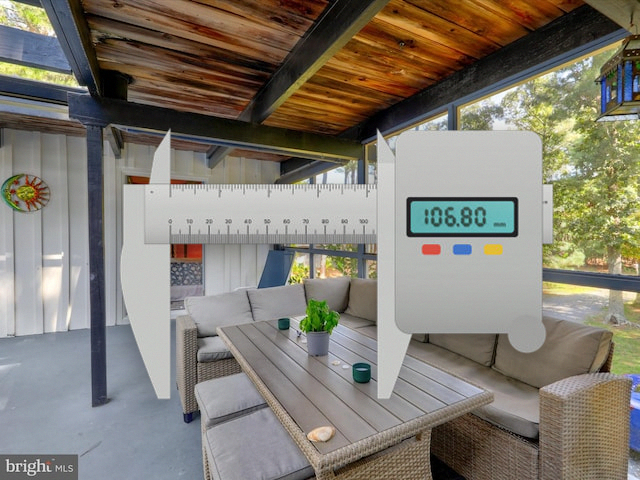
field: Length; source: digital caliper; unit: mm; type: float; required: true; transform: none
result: 106.80 mm
